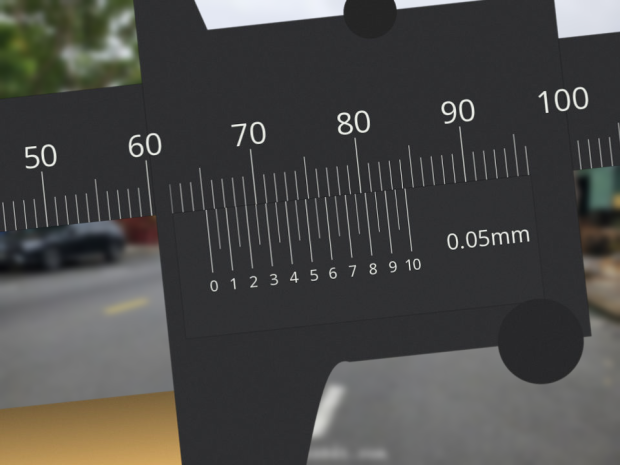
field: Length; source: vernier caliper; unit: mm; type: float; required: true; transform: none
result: 65.2 mm
